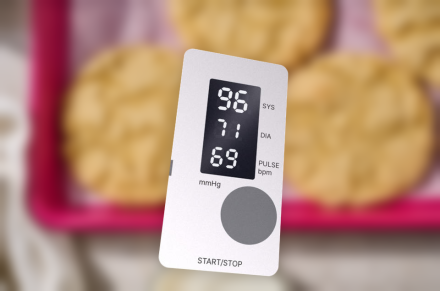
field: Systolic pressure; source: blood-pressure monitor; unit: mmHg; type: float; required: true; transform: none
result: 96 mmHg
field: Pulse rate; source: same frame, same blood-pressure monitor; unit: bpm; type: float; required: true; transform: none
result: 69 bpm
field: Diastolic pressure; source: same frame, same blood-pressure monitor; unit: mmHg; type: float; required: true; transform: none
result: 71 mmHg
